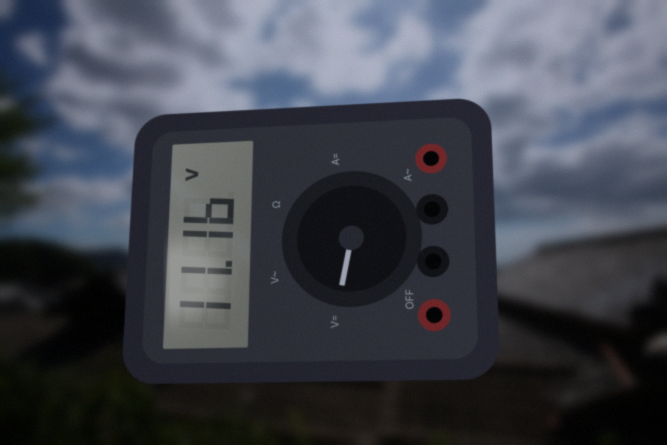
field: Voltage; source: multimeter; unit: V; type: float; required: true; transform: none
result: 11.16 V
